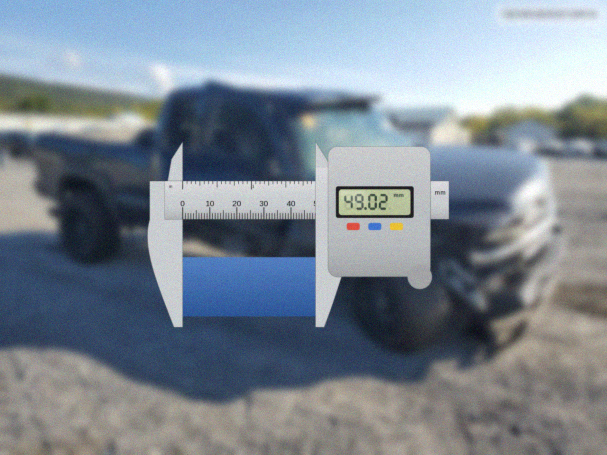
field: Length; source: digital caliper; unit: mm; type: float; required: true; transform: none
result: 49.02 mm
